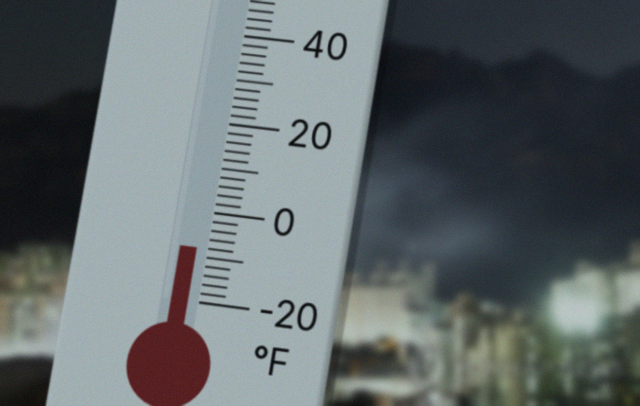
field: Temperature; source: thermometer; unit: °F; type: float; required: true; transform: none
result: -8 °F
